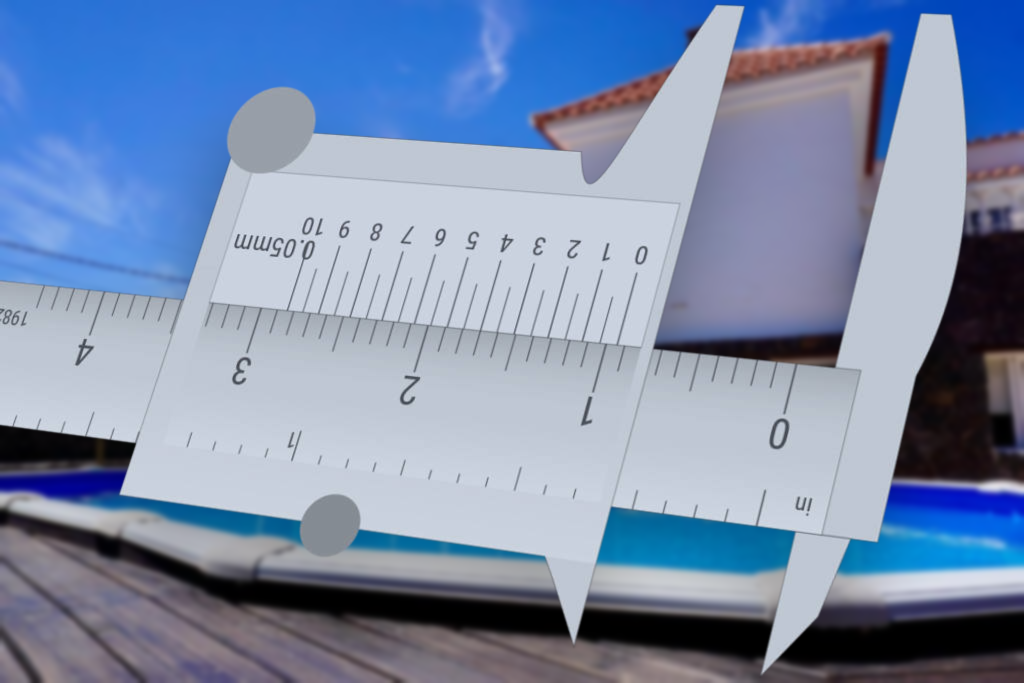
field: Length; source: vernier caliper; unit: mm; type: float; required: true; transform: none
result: 9.4 mm
